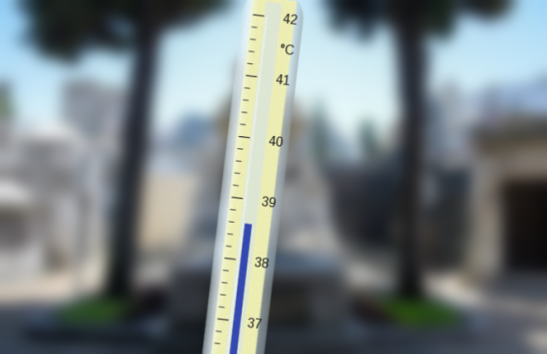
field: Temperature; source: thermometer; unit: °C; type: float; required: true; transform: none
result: 38.6 °C
